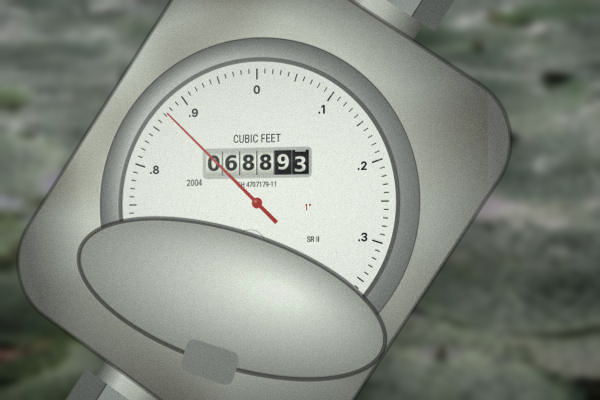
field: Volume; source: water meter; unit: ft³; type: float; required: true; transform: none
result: 68892.87 ft³
